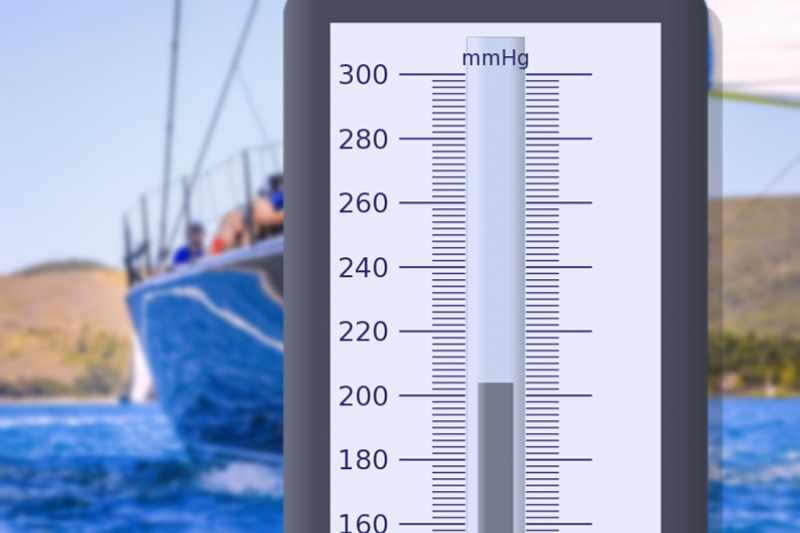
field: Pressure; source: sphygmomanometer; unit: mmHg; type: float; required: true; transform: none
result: 204 mmHg
